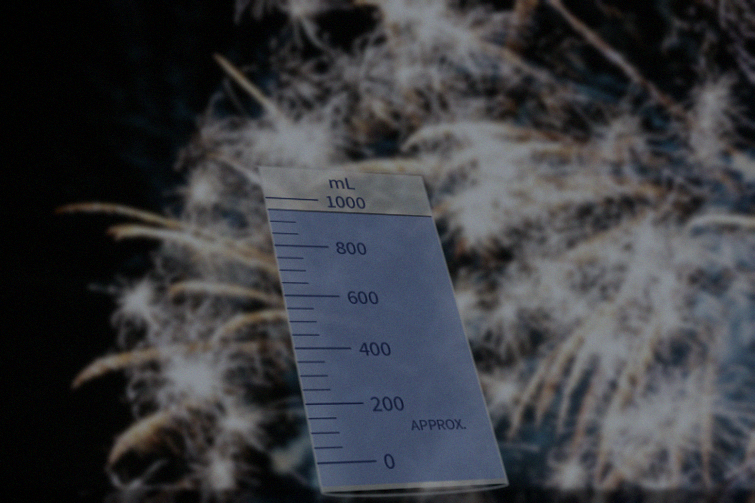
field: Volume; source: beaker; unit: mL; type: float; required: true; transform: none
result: 950 mL
